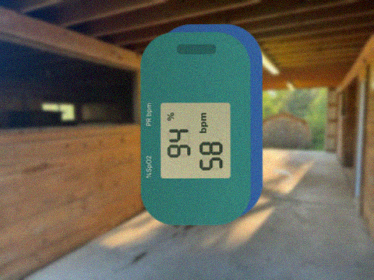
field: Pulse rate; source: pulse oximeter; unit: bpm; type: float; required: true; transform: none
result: 58 bpm
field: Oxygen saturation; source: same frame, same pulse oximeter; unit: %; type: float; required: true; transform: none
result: 94 %
